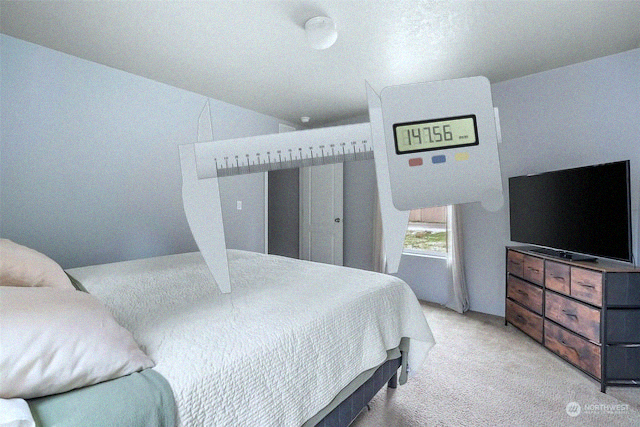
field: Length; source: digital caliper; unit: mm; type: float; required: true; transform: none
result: 147.56 mm
